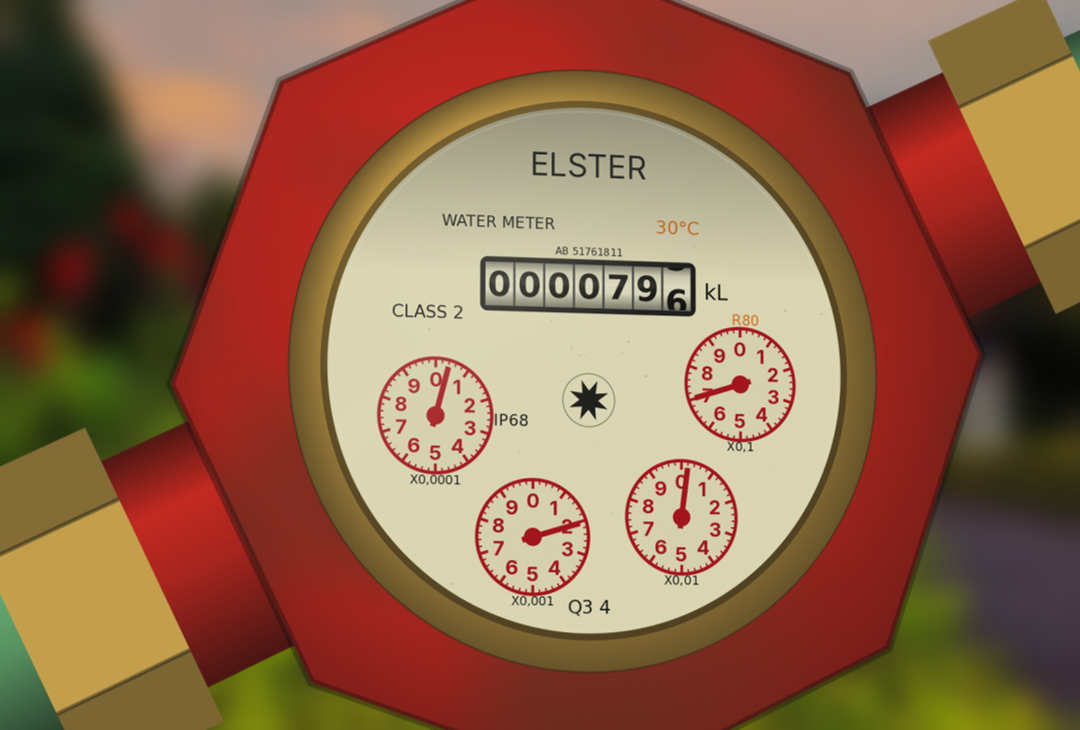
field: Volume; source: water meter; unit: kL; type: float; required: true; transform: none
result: 795.7020 kL
